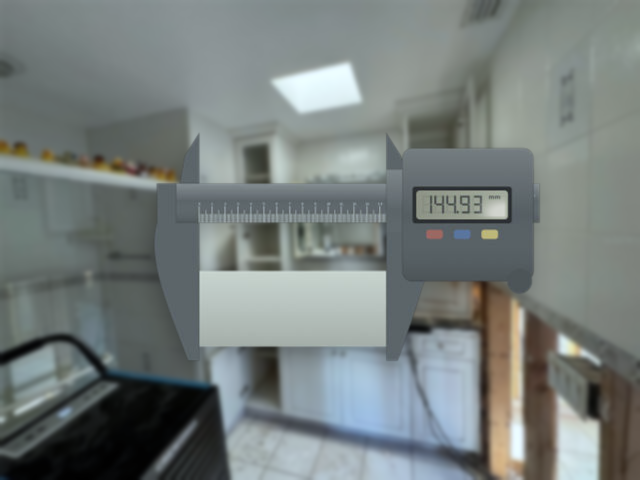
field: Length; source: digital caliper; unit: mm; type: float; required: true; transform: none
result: 144.93 mm
